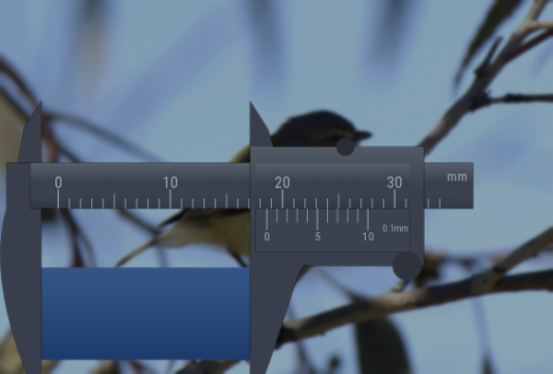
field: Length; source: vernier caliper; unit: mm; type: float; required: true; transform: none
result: 18.6 mm
